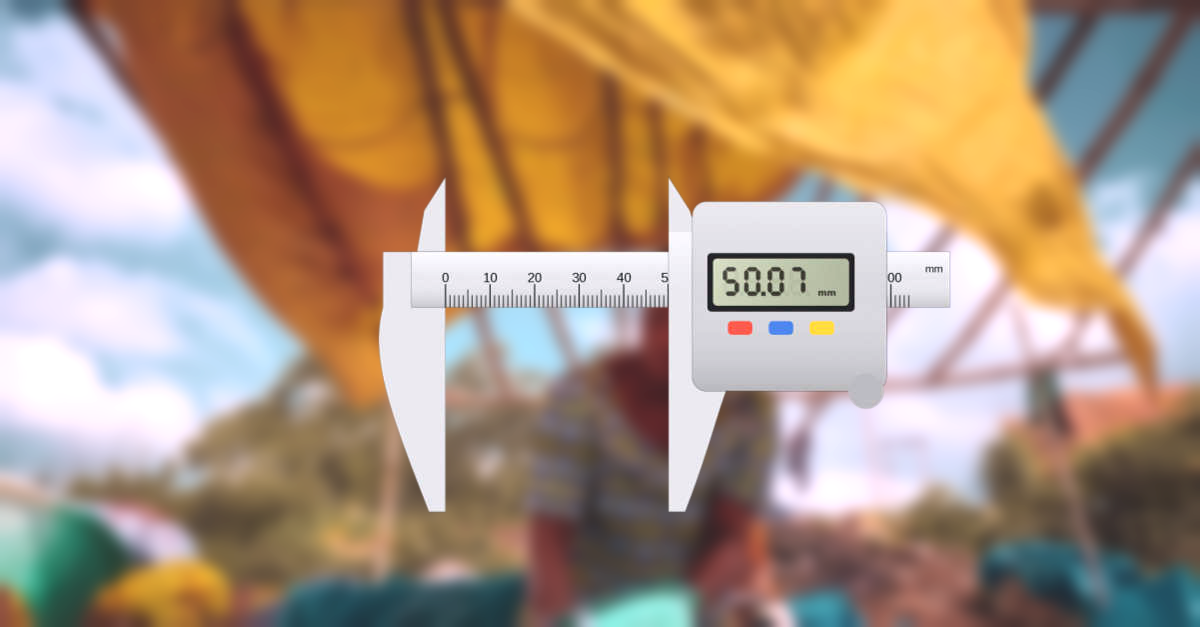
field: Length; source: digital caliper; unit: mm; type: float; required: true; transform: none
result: 50.07 mm
